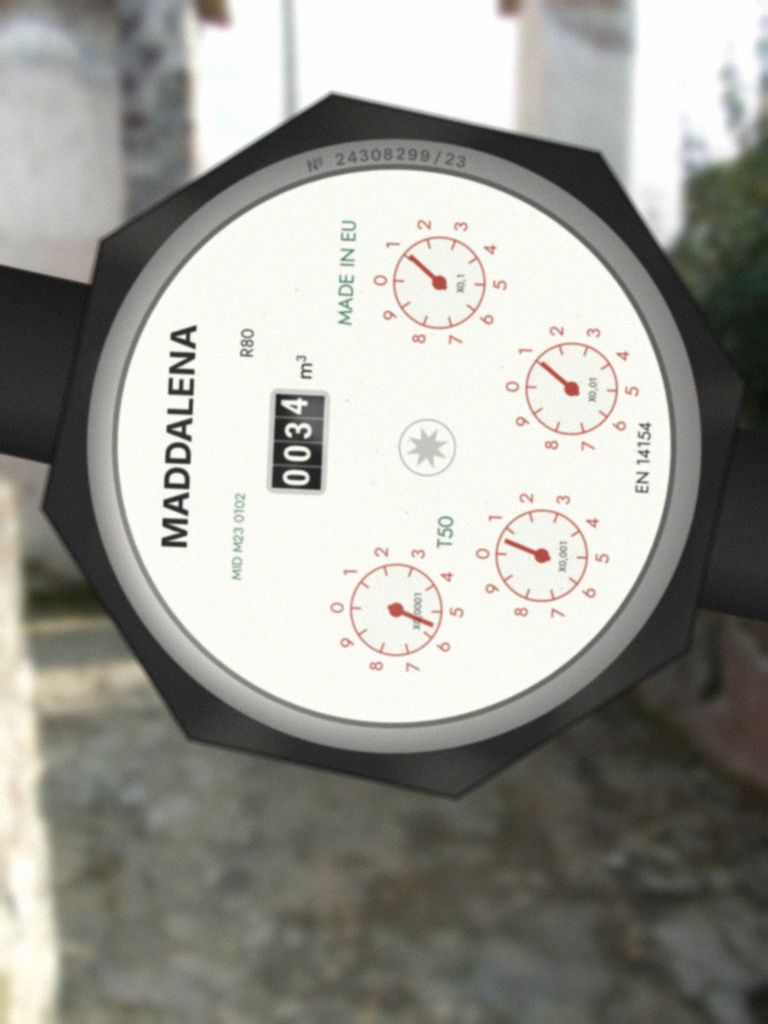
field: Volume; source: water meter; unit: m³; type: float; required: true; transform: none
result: 34.1105 m³
